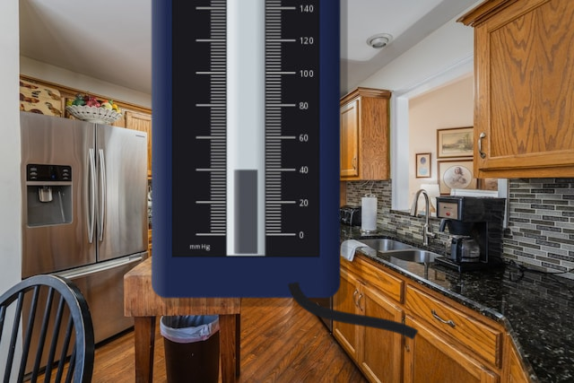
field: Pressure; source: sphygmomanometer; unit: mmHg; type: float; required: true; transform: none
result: 40 mmHg
